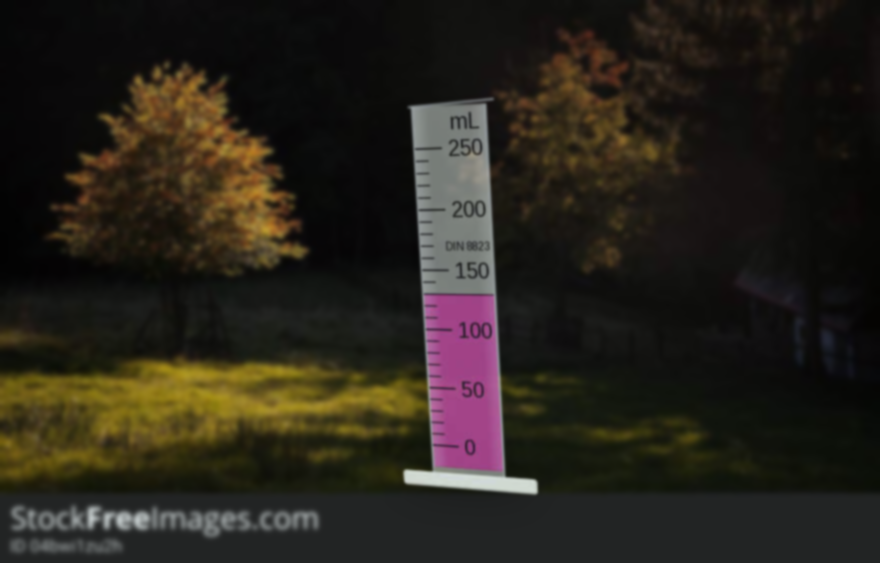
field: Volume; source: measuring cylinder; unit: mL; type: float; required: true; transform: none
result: 130 mL
